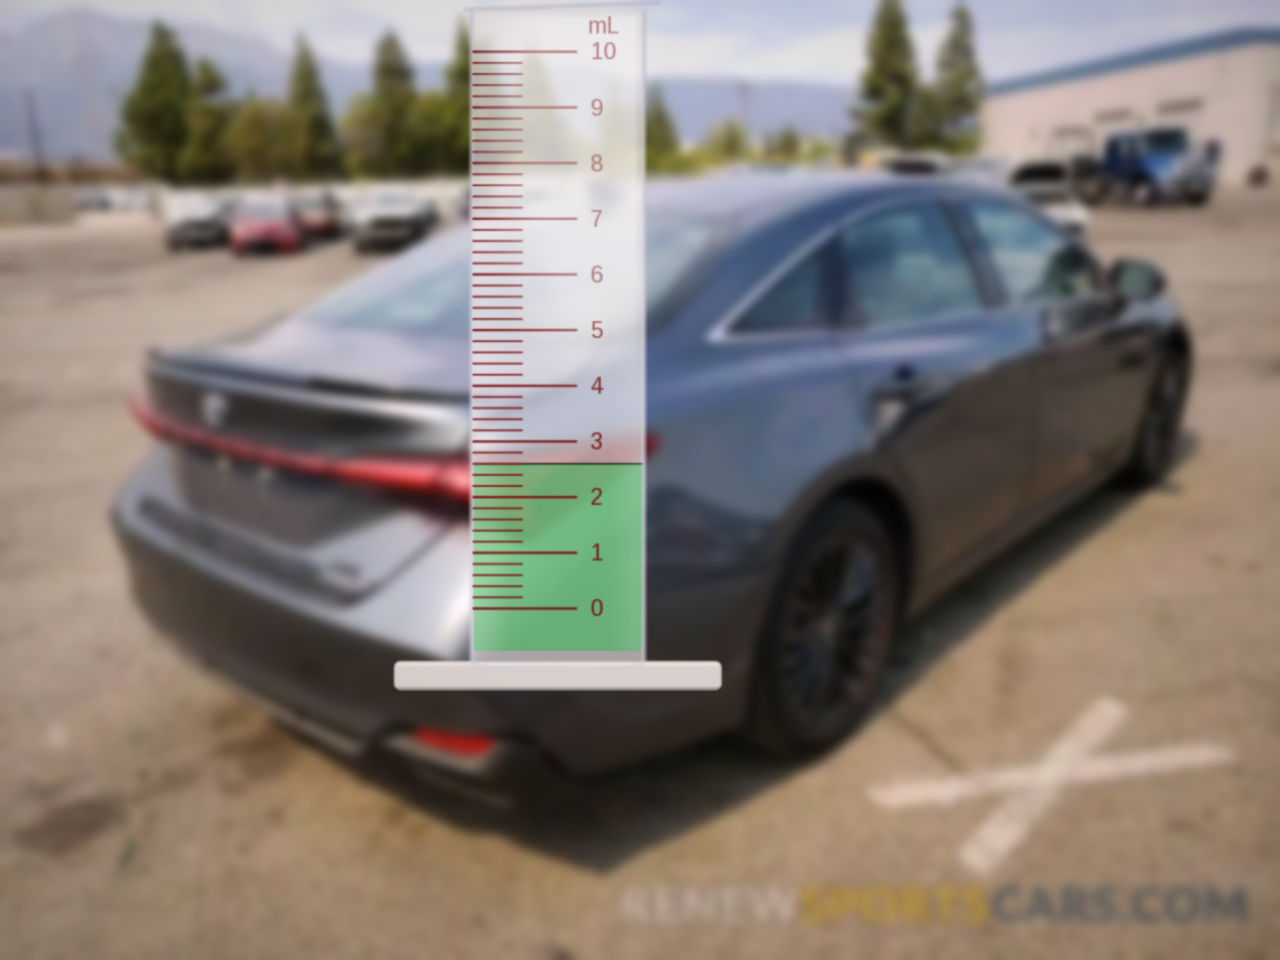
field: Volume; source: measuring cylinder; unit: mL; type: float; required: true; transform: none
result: 2.6 mL
